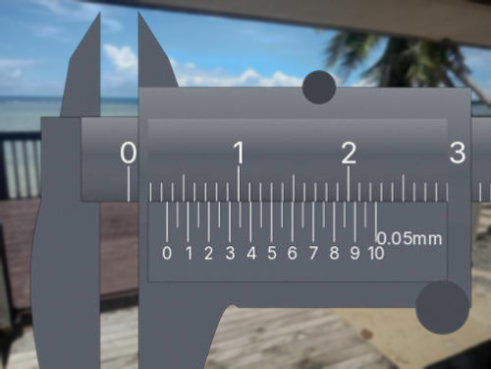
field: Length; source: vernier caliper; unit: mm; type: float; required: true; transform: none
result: 3.5 mm
